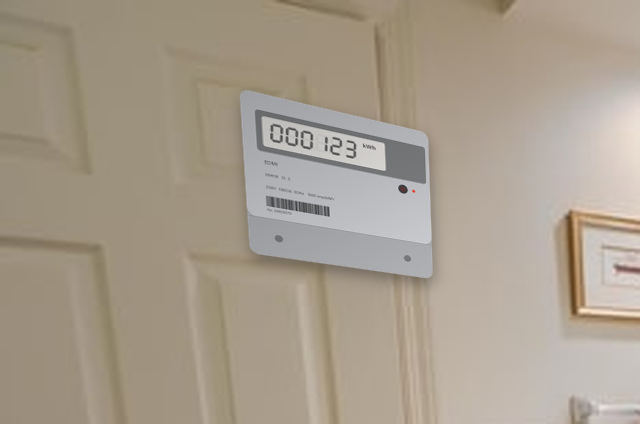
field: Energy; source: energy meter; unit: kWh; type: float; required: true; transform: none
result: 123 kWh
